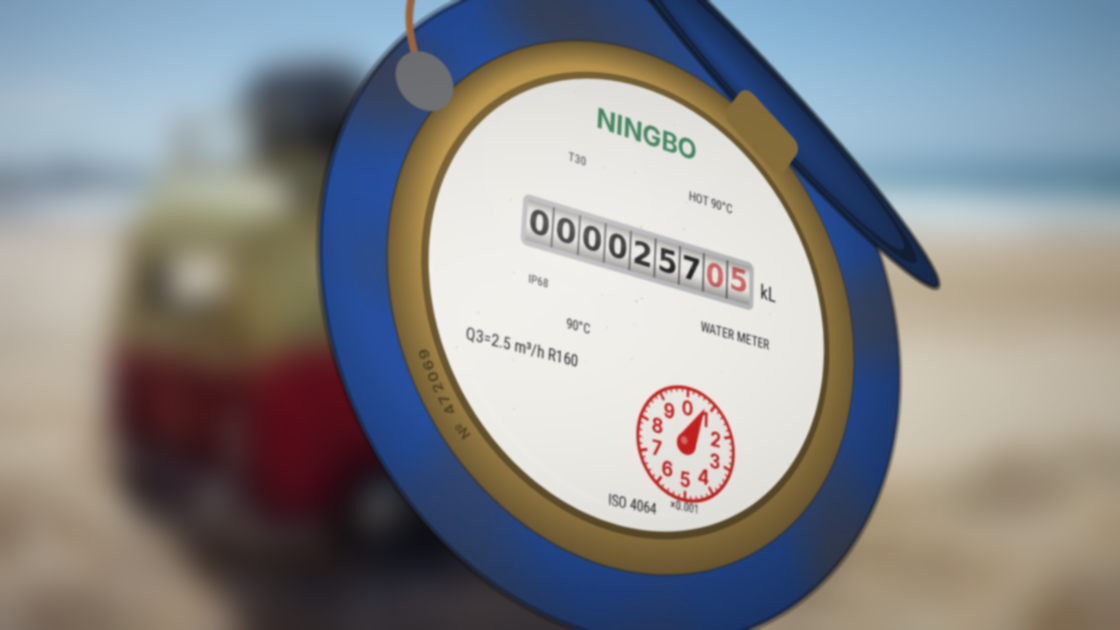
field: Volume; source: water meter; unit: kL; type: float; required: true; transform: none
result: 257.050 kL
